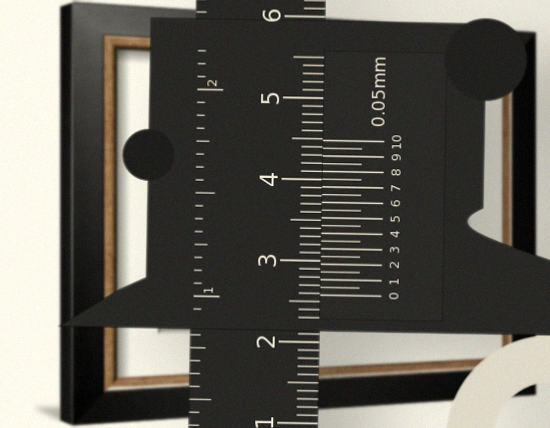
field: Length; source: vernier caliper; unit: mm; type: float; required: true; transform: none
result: 25.8 mm
